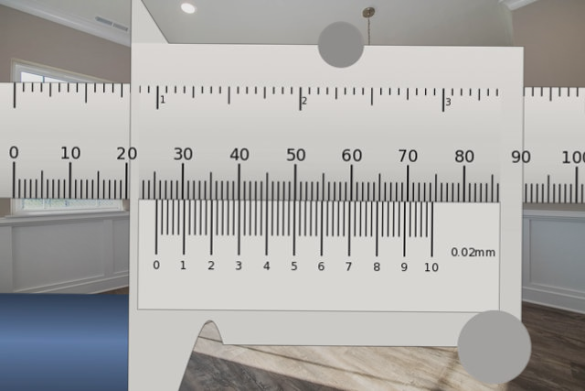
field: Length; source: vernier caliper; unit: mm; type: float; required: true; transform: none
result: 25.4 mm
